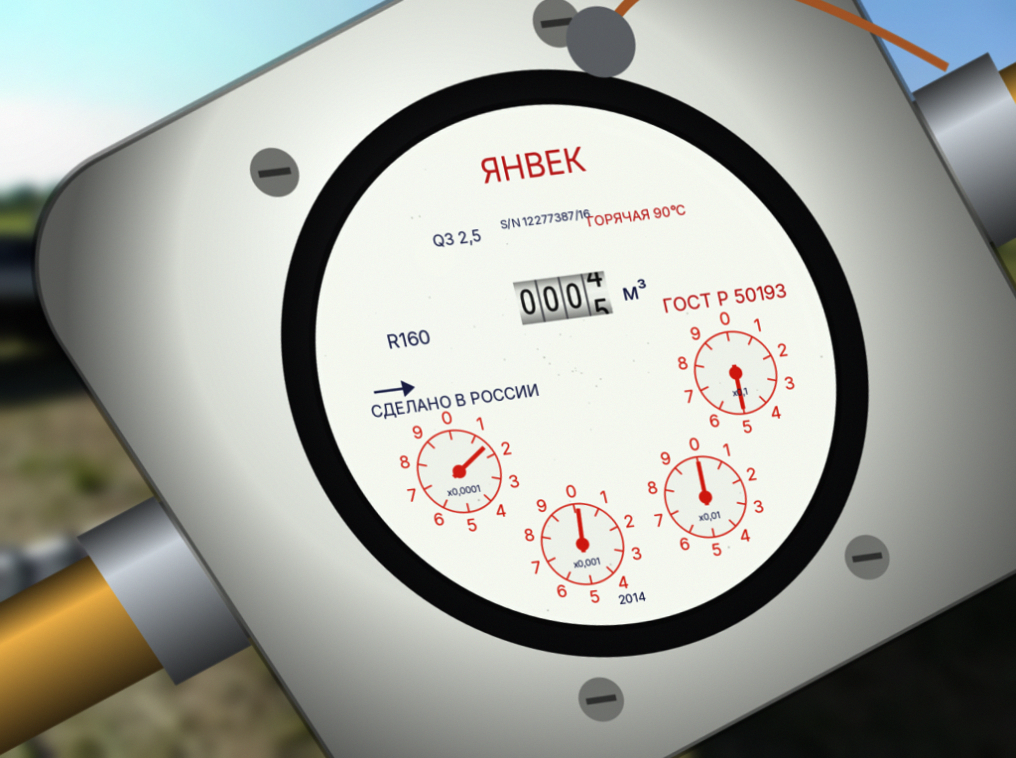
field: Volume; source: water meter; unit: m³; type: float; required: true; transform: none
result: 4.5001 m³
